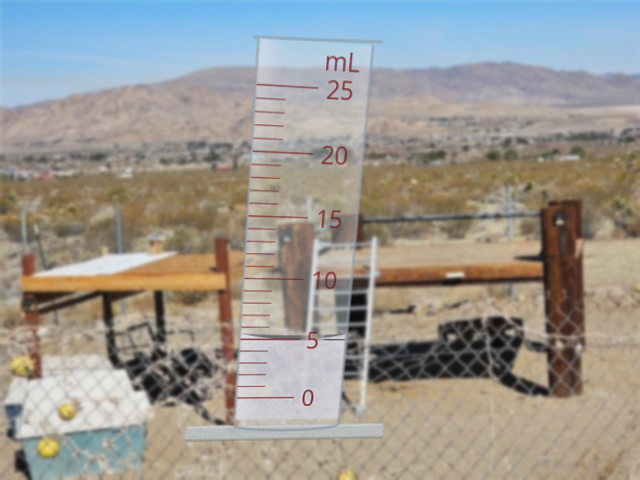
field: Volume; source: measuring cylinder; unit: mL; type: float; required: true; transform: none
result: 5 mL
